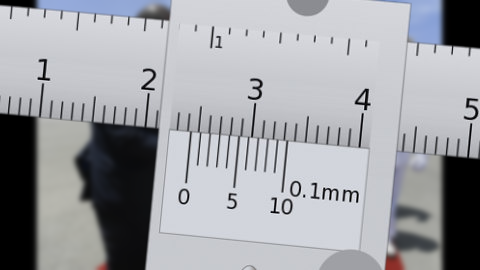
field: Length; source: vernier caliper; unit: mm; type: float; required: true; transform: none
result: 24.3 mm
